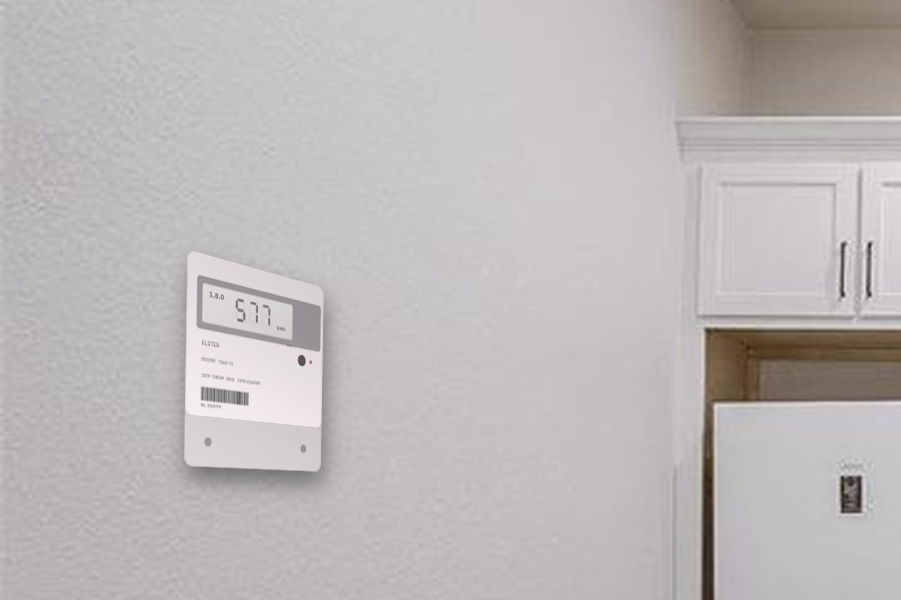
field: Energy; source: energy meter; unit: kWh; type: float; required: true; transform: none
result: 577 kWh
